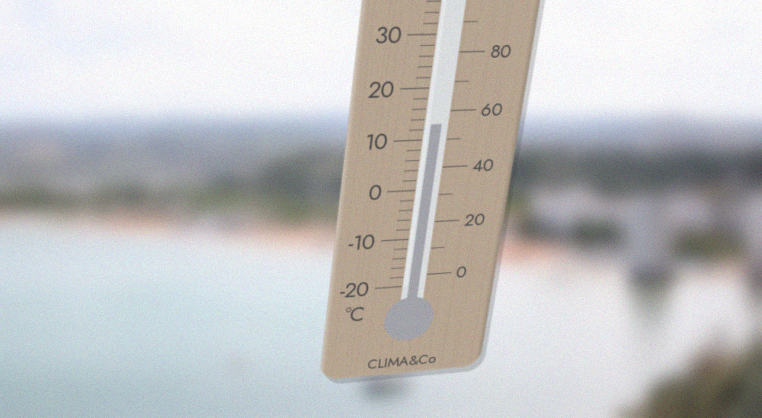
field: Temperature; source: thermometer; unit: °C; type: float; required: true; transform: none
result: 13 °C
